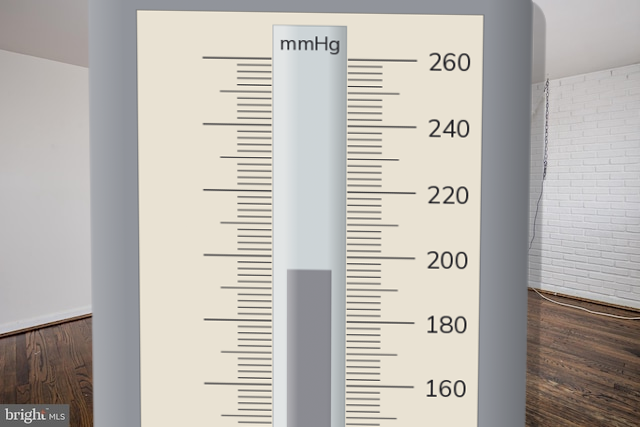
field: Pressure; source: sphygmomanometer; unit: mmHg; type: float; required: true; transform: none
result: 196 mmHg
